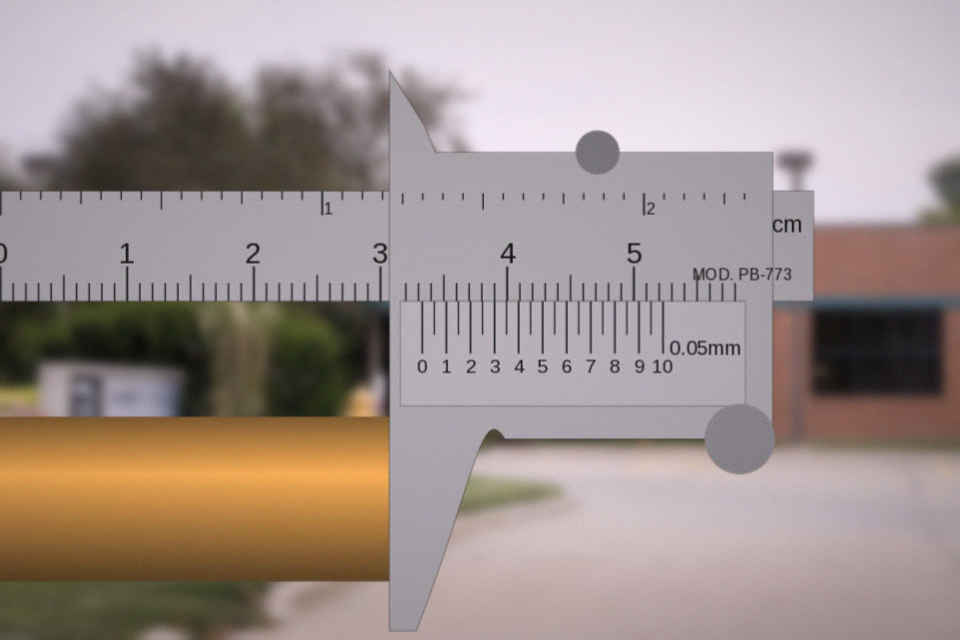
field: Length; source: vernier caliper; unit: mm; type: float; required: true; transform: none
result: 33.3 mm
